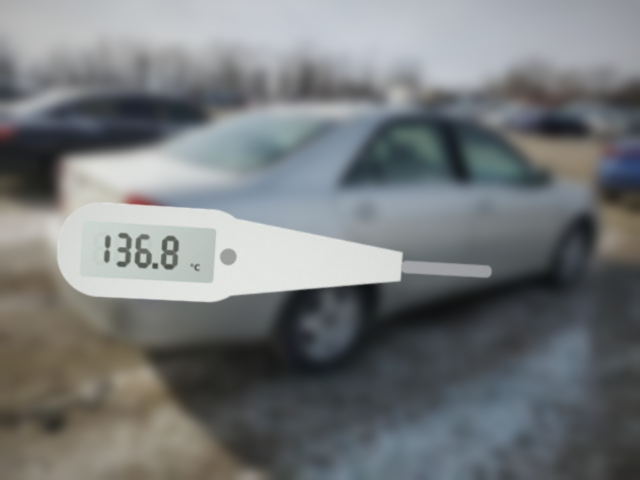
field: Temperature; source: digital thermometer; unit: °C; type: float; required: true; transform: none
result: 136.8 °C
